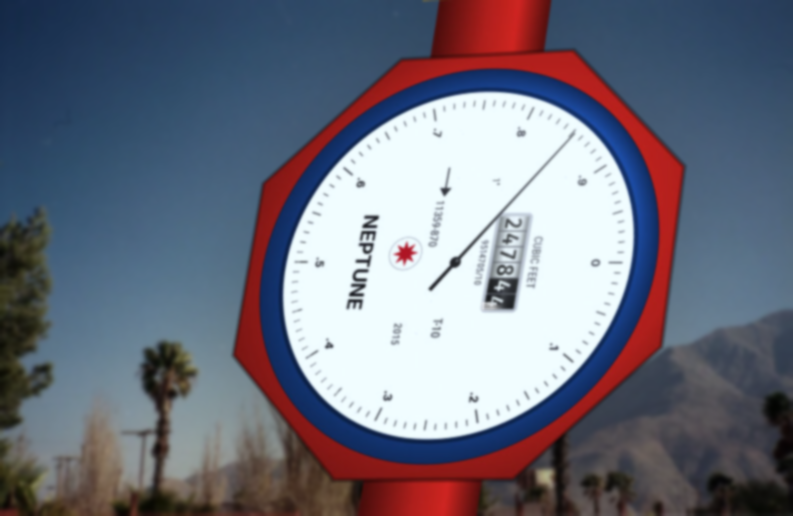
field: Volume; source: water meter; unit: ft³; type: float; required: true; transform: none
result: 247843.85 ft³
